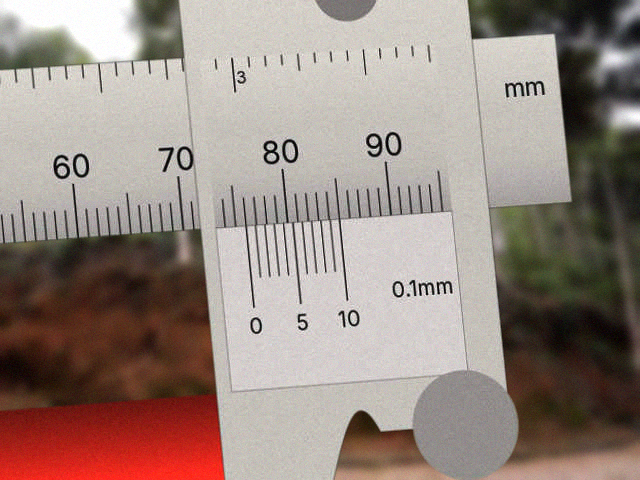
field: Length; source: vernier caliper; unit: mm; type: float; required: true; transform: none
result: 76.0 mm
